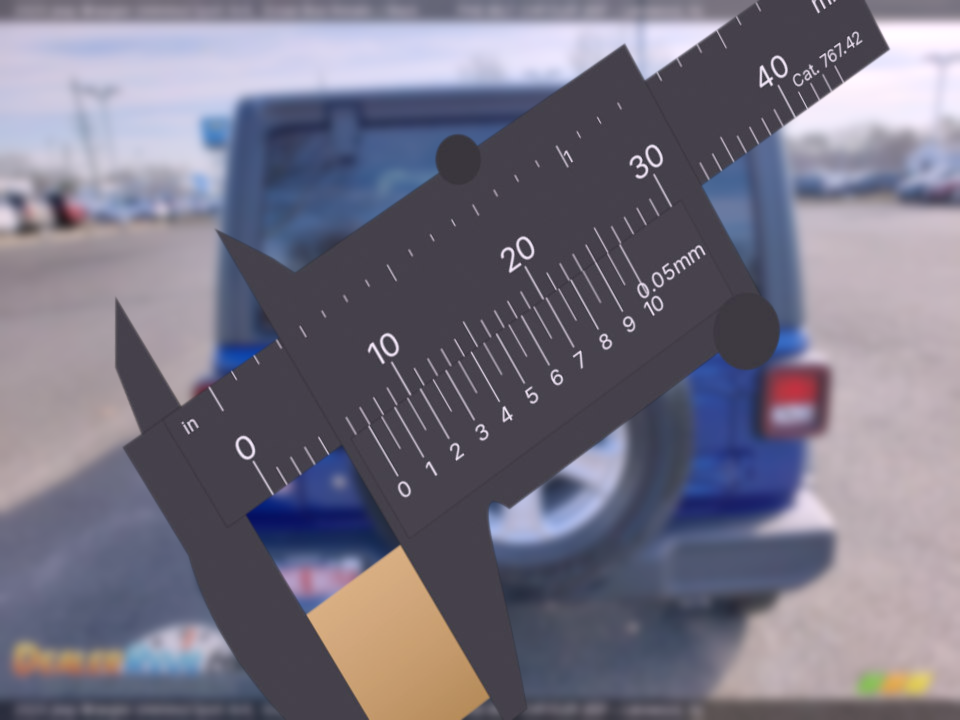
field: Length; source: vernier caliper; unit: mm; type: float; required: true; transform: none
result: 6.9 mm
